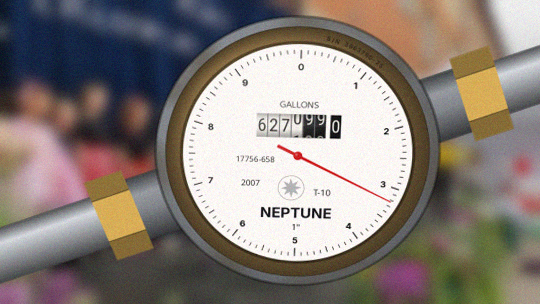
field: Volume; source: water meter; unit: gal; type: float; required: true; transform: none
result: 6270993.2 gal
